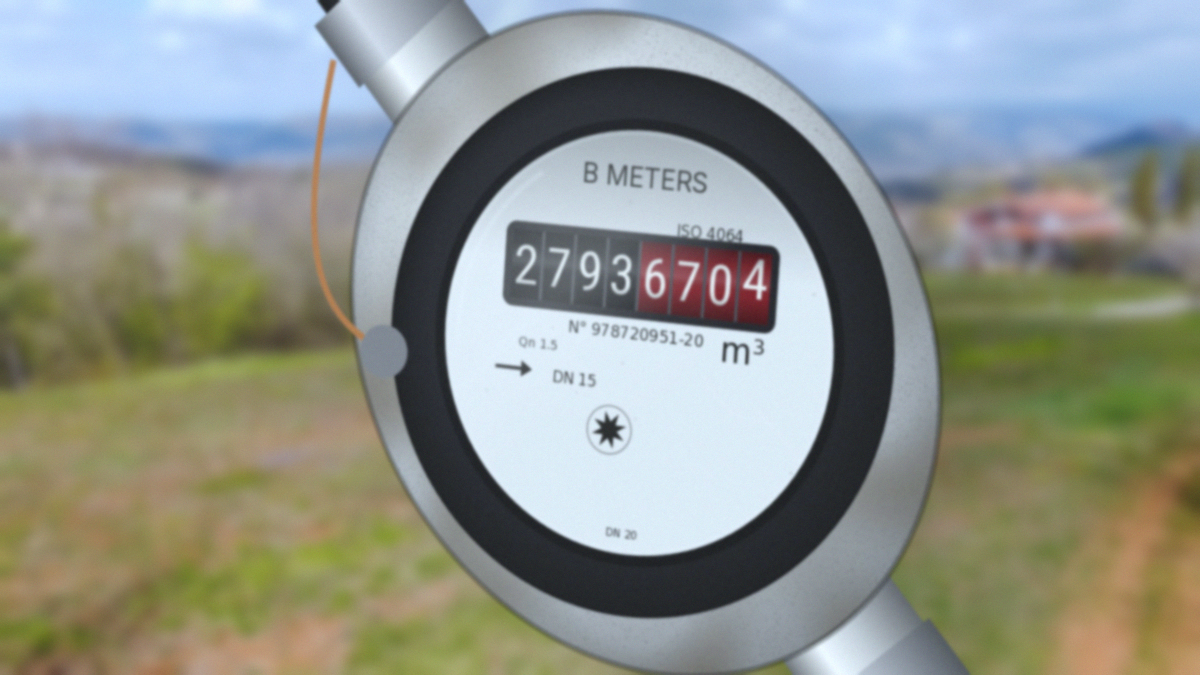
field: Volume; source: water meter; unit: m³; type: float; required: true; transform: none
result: 2793.6704 m³
